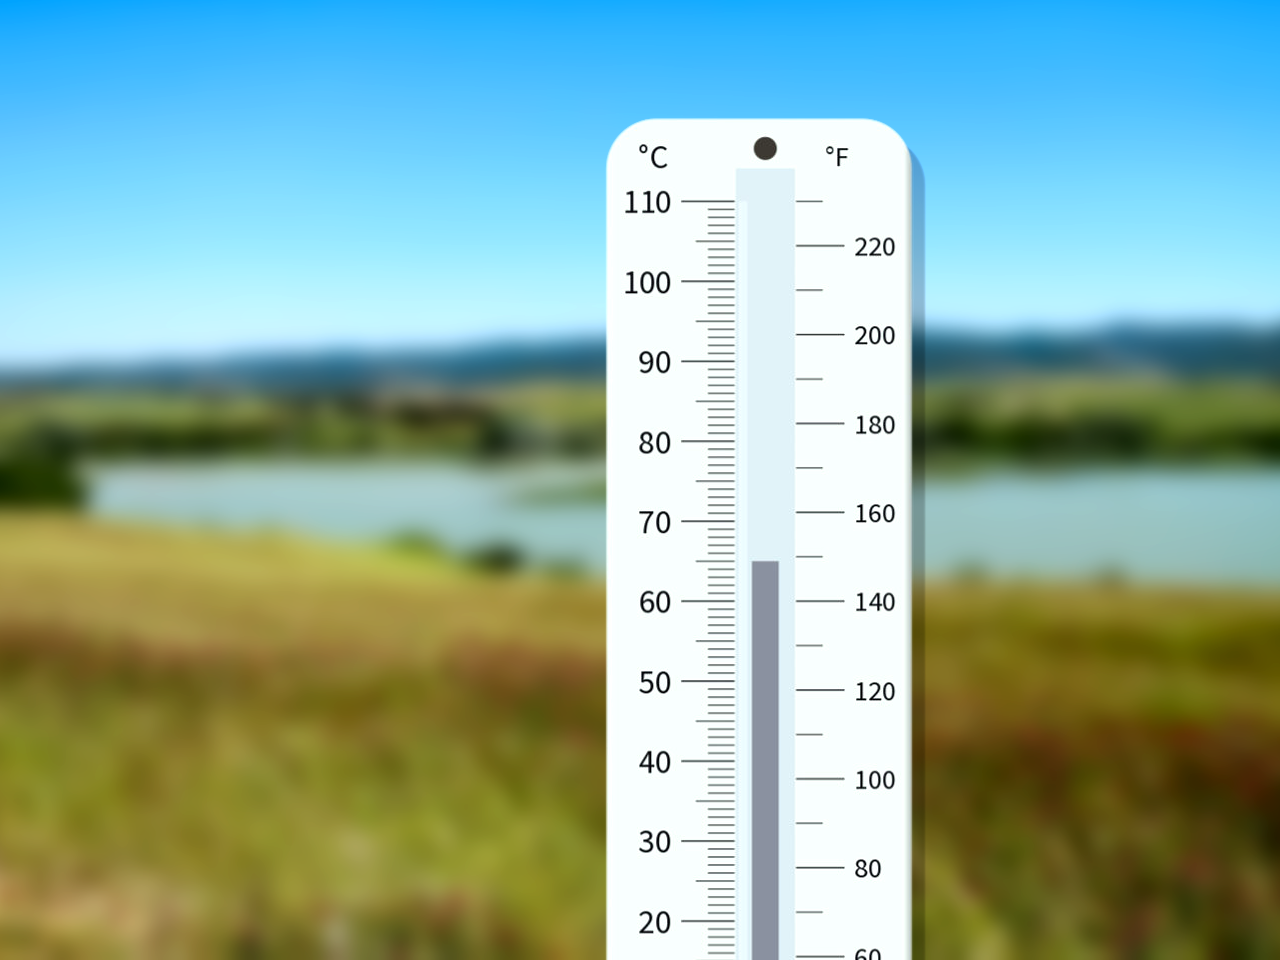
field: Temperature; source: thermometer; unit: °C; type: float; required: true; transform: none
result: 65 °C
